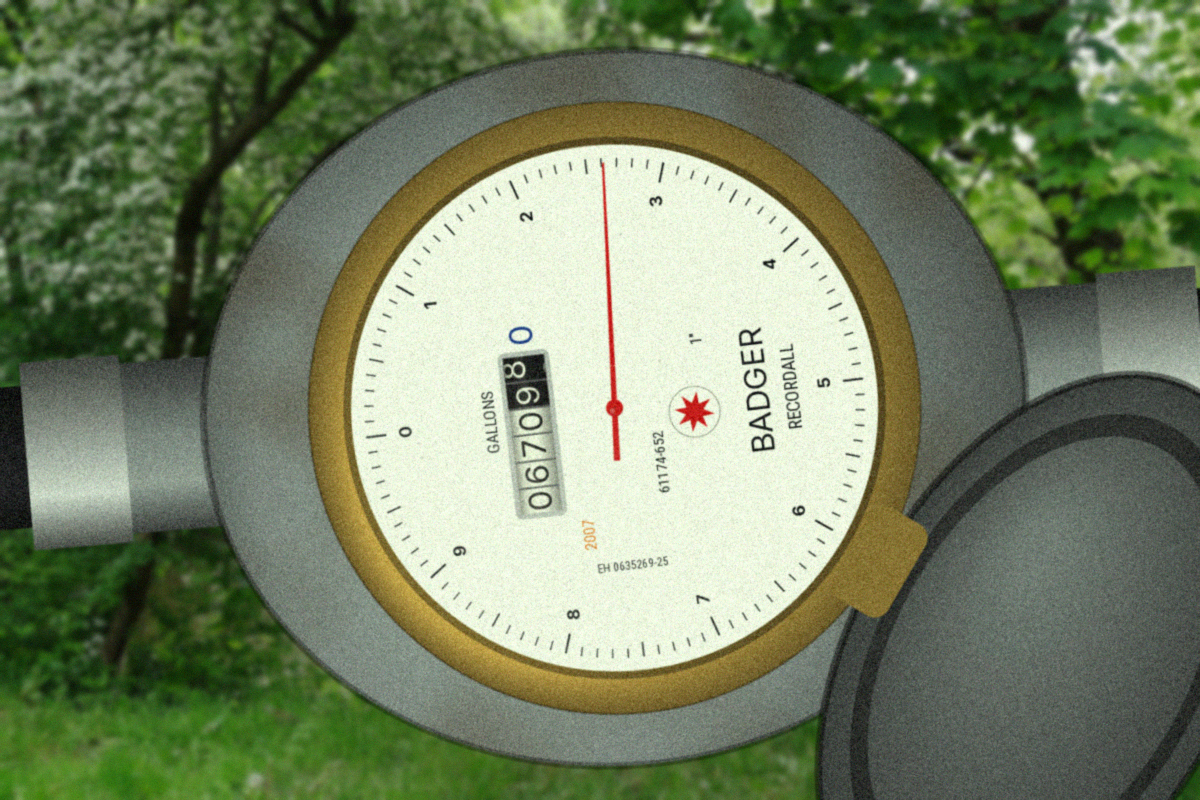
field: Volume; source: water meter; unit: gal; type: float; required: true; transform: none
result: 670982.6 gal
